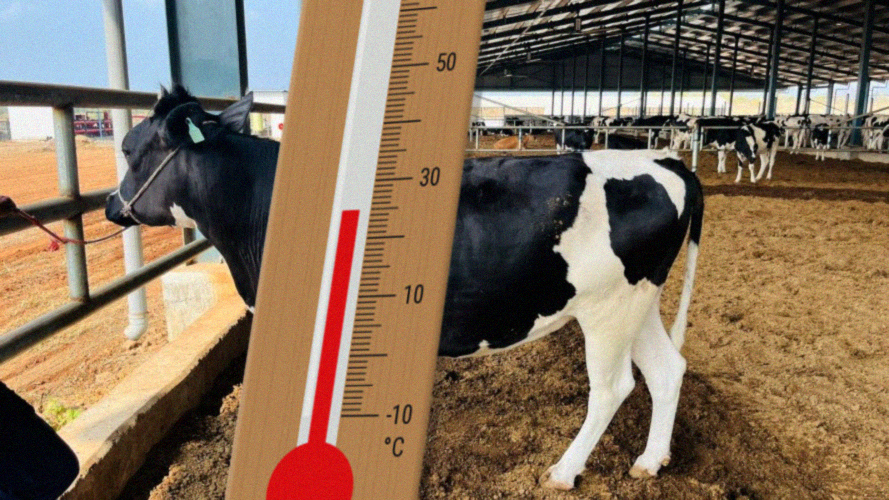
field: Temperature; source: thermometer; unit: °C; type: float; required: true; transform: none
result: 25 °C
